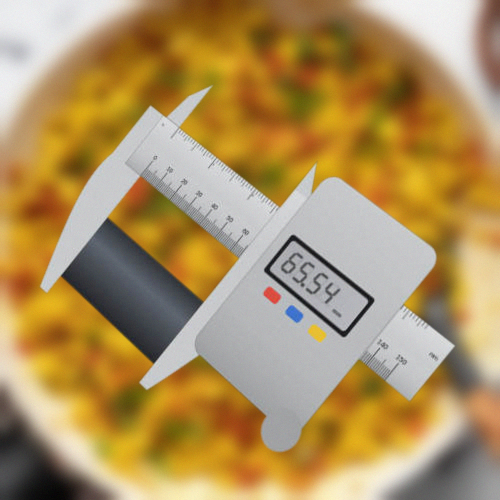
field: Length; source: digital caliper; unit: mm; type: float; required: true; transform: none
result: 65.54 mm
